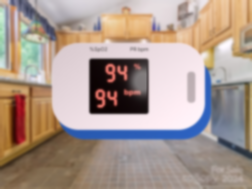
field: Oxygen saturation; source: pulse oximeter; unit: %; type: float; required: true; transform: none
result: 94 %
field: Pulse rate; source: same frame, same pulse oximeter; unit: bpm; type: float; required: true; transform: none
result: 94 bpm
